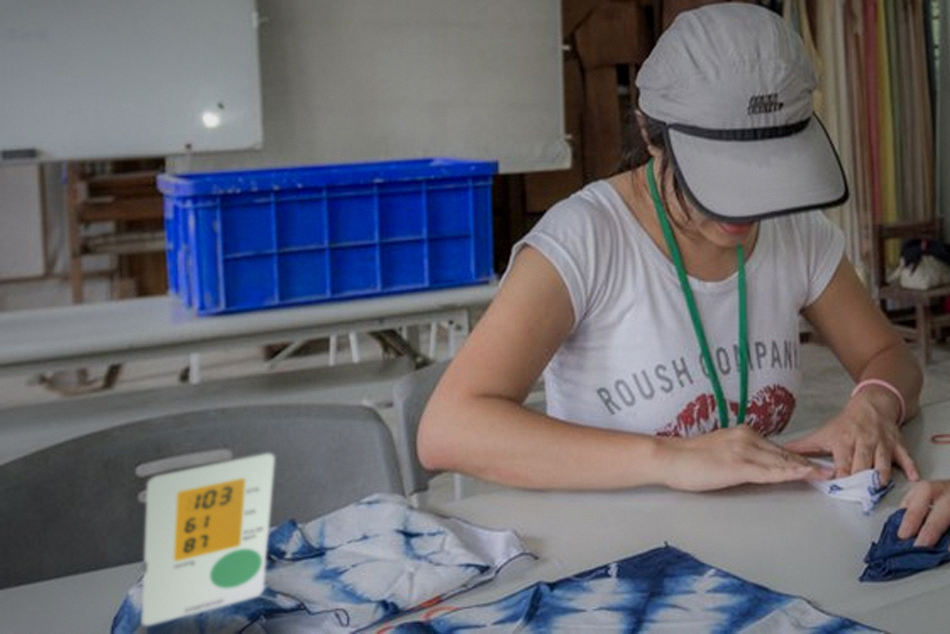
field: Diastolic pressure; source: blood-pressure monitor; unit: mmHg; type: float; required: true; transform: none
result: 61 mmHg
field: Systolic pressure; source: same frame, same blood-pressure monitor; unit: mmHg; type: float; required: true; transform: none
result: 103 mmHg
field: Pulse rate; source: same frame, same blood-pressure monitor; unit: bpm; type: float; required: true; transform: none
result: 87 bpm
